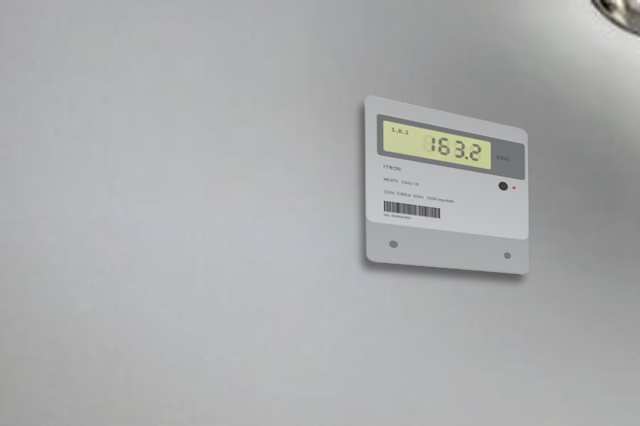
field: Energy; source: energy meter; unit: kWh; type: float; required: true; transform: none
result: 163.2 kWh
